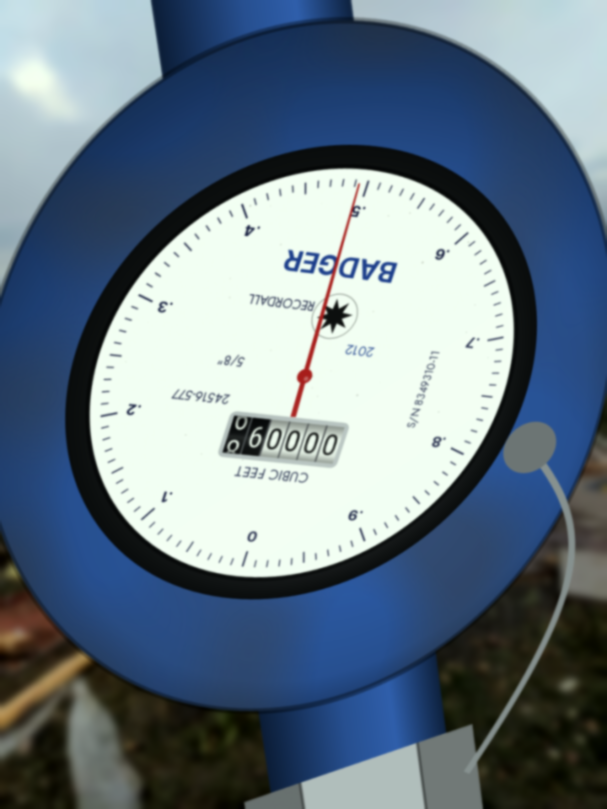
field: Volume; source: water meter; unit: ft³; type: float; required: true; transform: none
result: 98.49 ft³
